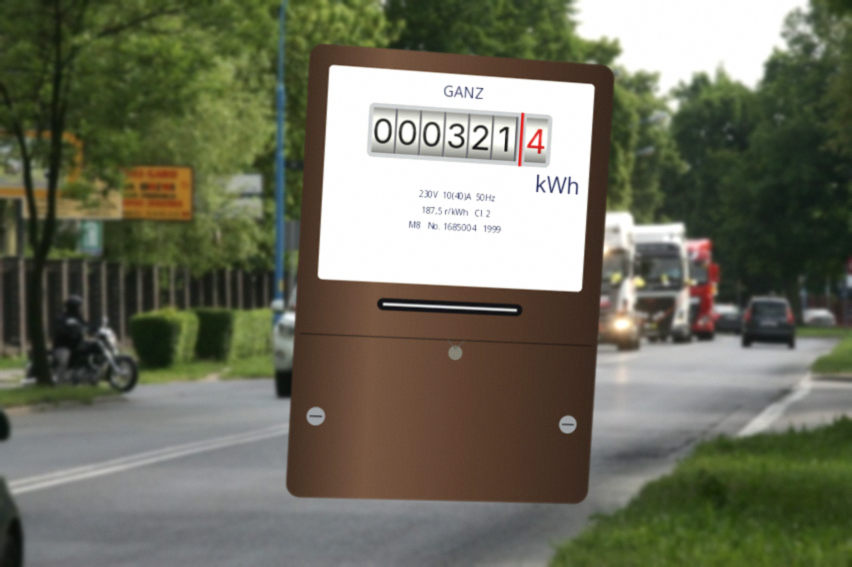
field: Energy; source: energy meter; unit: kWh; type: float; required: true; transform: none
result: 321.4 kWh
